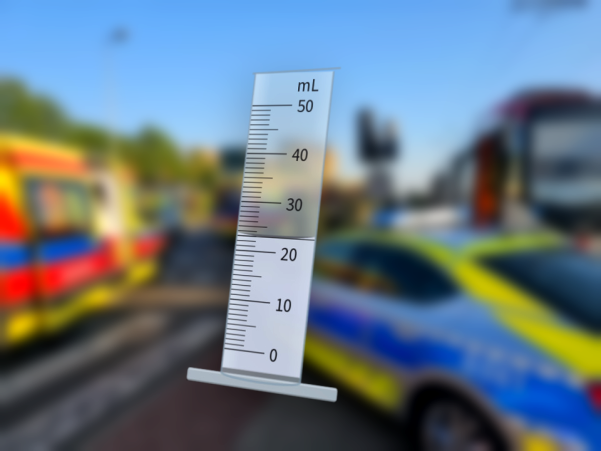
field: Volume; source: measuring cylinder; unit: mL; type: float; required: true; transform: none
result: 23 mL
